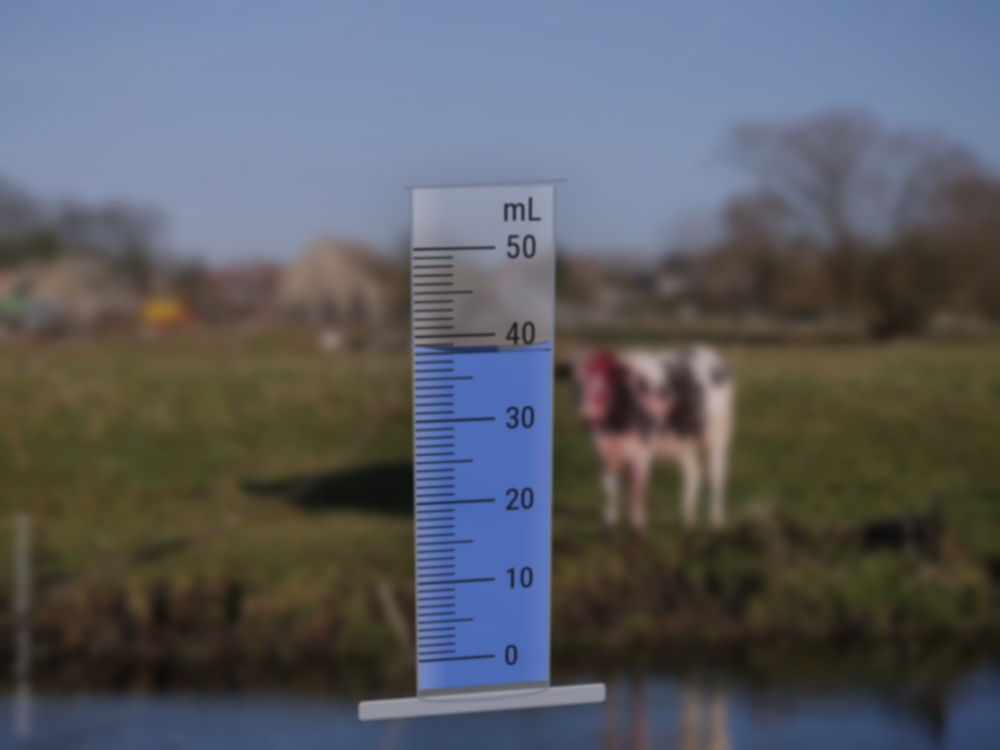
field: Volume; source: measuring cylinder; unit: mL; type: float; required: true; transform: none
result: 38 mL
